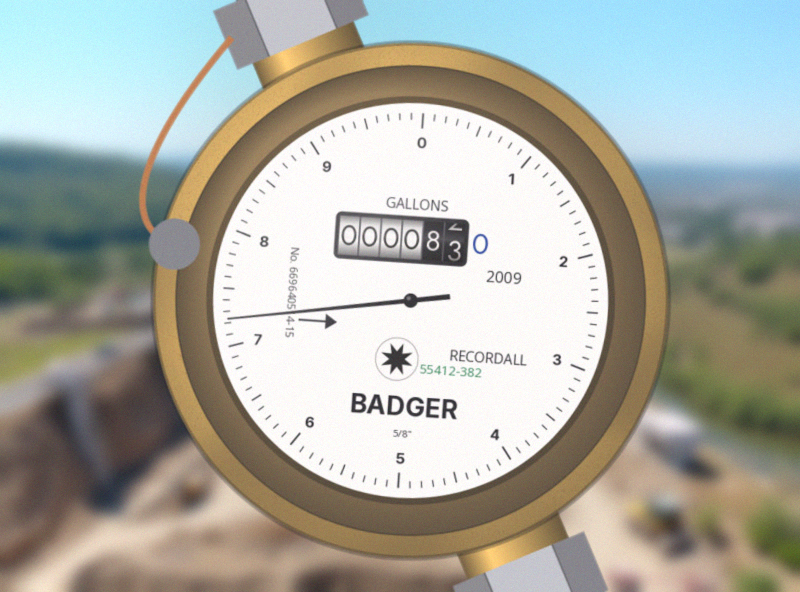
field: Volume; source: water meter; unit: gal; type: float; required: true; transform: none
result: 827.2 gal
